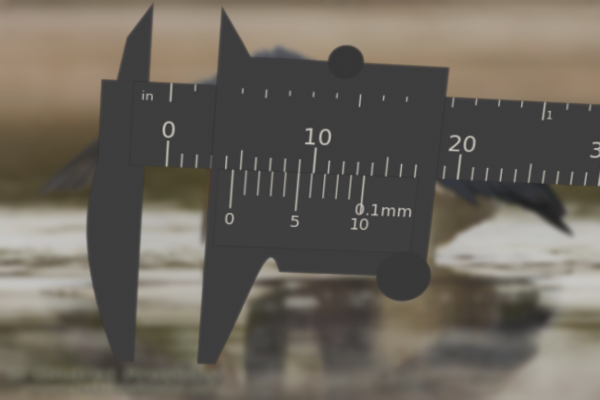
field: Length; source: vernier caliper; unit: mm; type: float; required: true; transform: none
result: 4.5 mm
